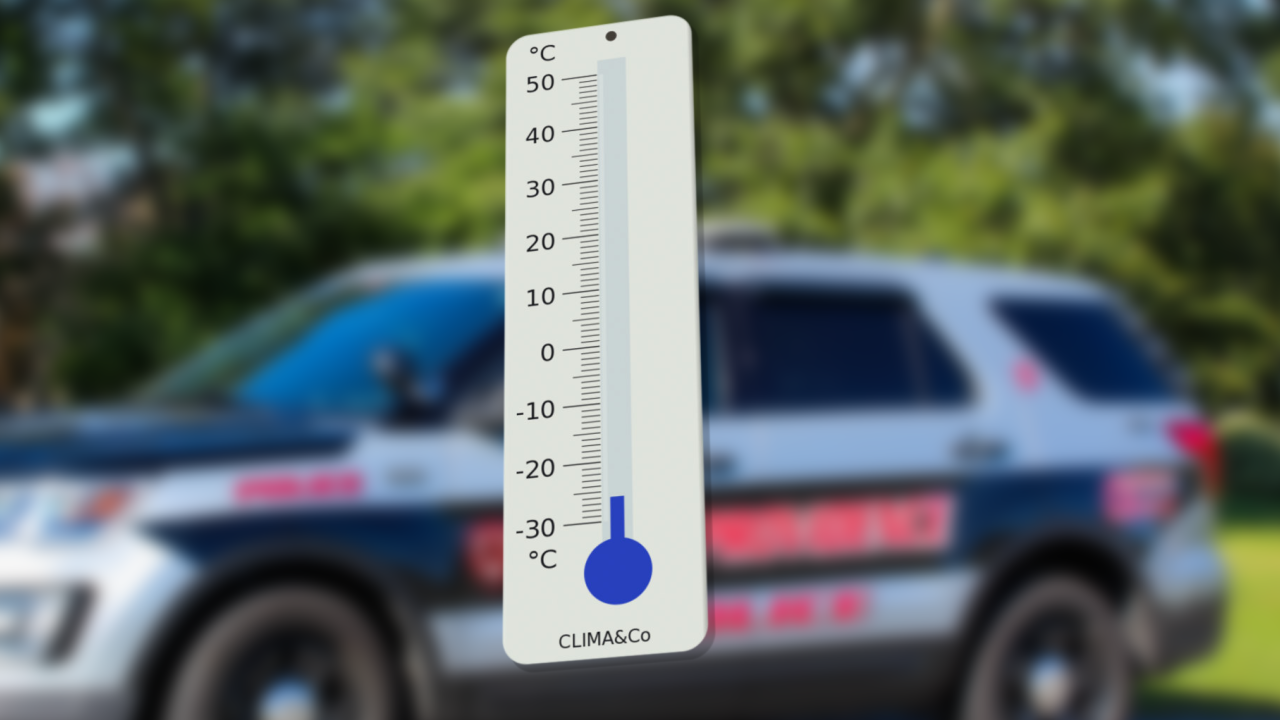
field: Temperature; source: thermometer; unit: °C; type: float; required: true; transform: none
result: -26 °C
